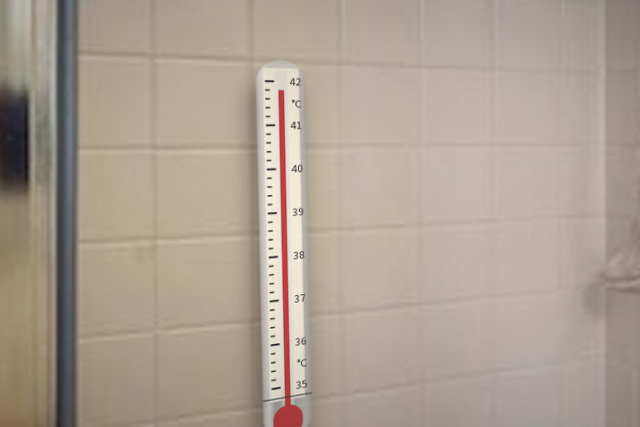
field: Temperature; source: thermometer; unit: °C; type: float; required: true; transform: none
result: 41.8 °C
